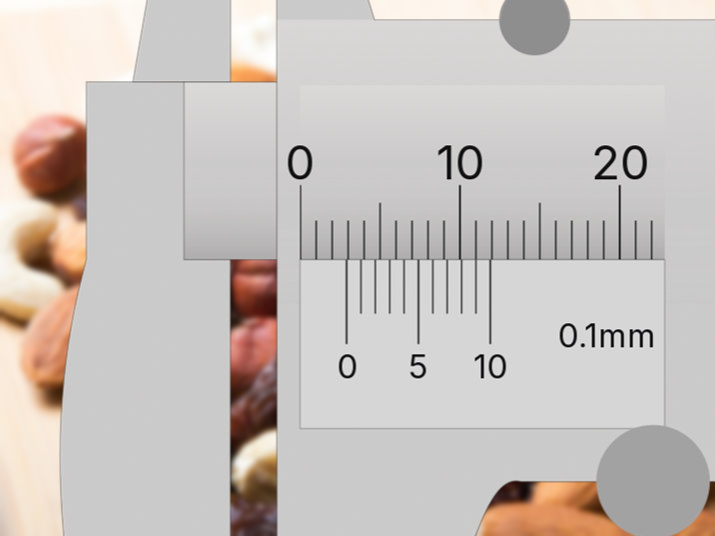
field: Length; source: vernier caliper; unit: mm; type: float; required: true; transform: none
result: 2.9 mm
